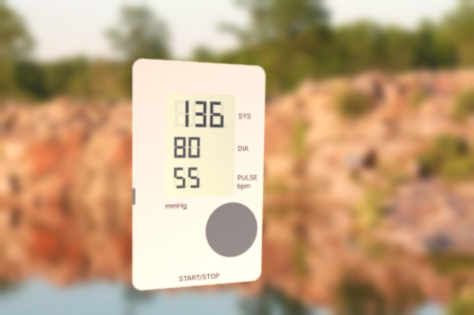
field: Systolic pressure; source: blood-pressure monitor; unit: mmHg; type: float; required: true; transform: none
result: 136 mmHg
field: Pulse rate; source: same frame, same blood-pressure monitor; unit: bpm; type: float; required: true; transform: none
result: 55 bpm
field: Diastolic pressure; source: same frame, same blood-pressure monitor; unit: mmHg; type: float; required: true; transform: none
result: 80 mmHg
